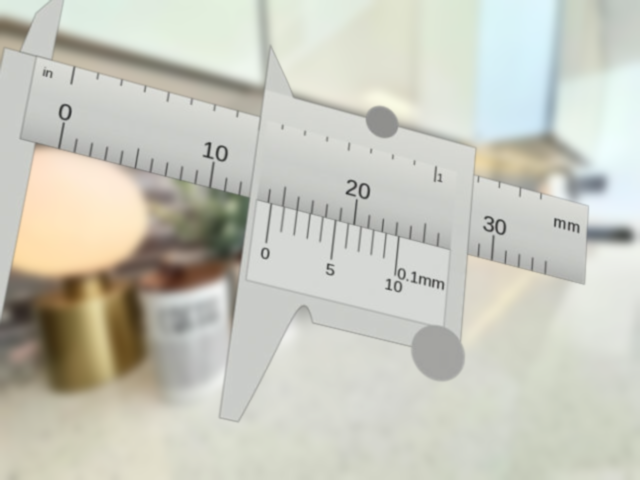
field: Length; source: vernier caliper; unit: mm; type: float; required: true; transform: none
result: 14.2 mm
